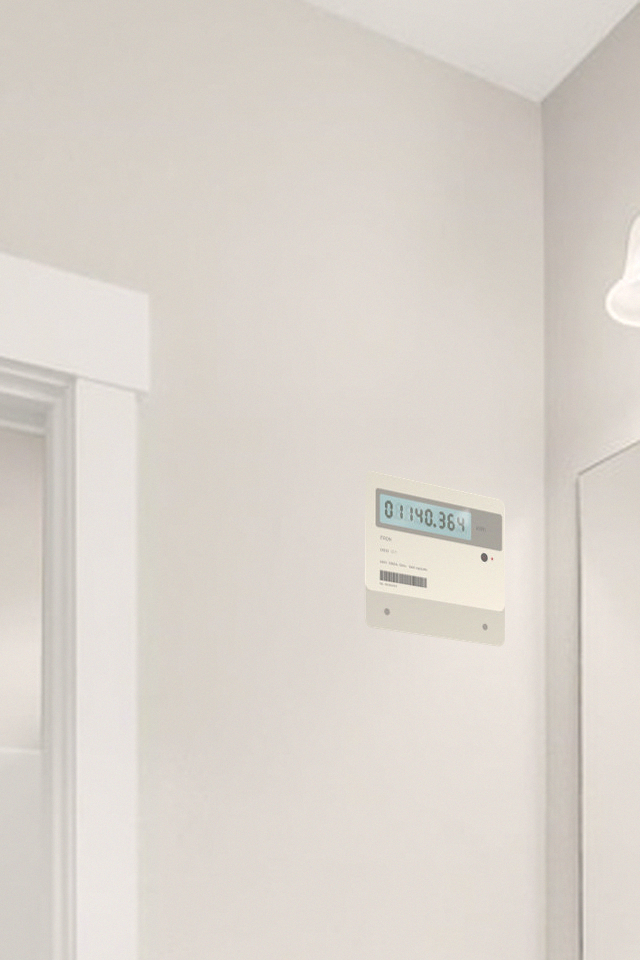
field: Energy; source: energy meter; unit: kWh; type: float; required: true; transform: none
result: 1140.364 kWh
